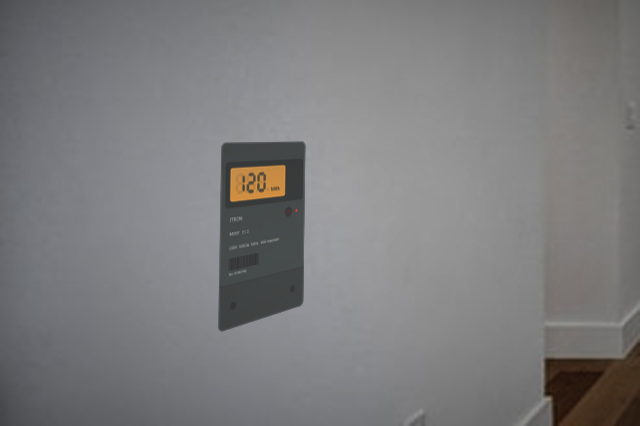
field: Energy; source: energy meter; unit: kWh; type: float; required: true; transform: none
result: 120 kWh
